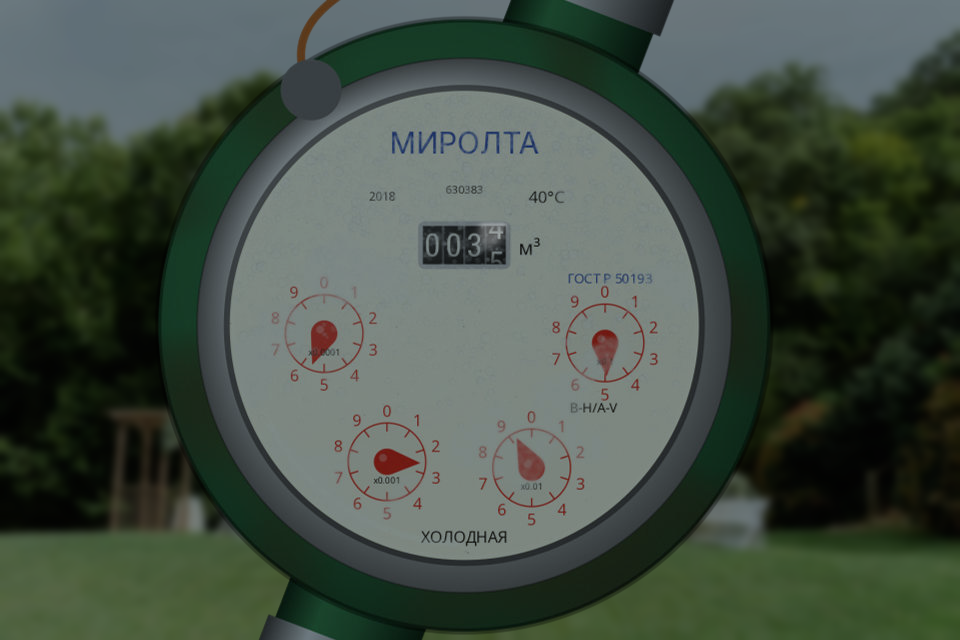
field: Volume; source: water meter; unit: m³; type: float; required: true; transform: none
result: 34.4925 m³
